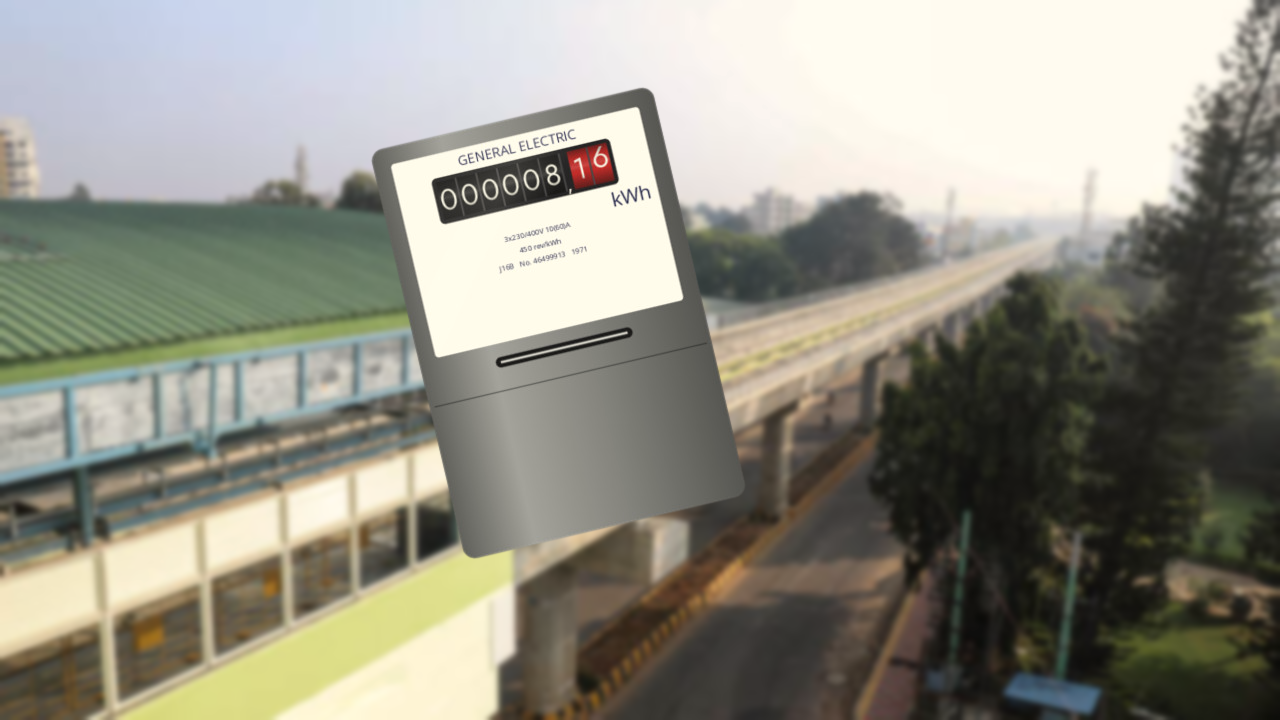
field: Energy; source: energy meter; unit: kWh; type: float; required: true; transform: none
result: 8.16 kWh
